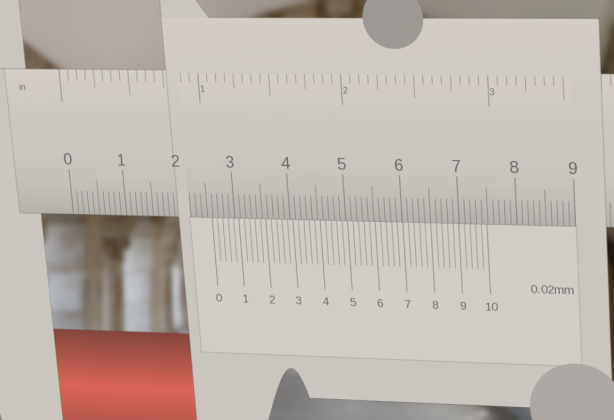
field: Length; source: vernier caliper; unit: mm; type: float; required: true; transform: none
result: 25.8 mm
